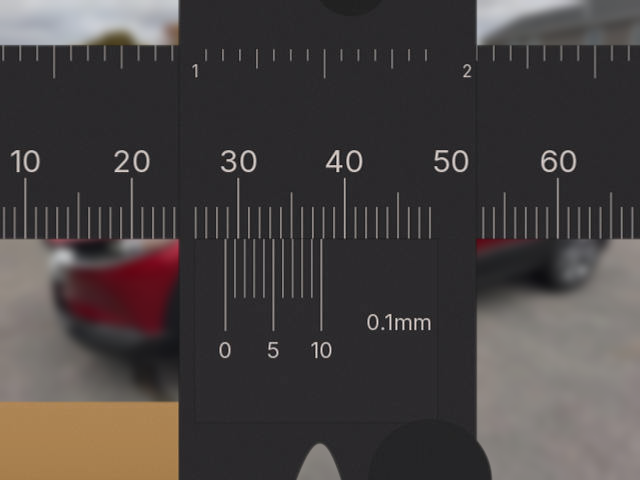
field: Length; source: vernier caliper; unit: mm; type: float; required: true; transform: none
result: 28.8 mm
